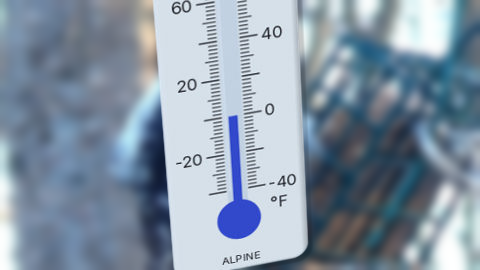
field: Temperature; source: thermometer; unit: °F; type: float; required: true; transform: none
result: 0 °F
